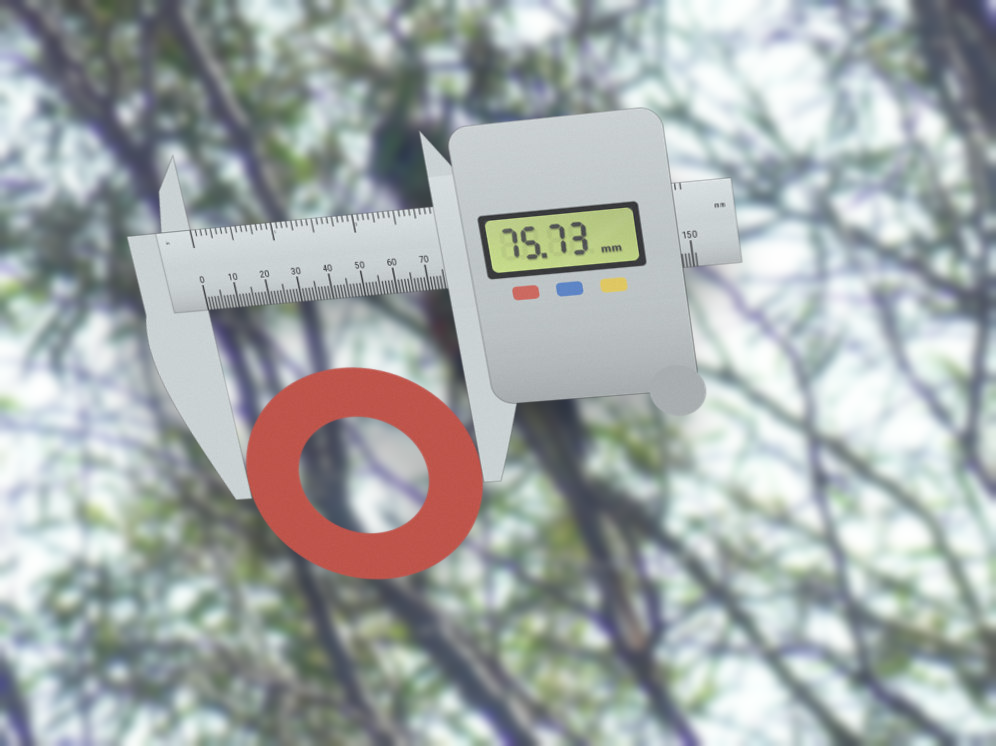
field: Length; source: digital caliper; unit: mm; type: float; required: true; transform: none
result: 75.73 mm
